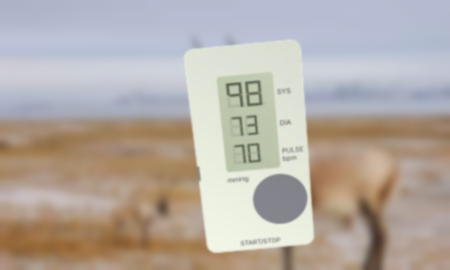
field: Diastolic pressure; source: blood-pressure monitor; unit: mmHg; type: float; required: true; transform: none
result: 73 mmHg
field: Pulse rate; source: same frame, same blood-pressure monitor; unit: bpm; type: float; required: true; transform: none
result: 70 bpm
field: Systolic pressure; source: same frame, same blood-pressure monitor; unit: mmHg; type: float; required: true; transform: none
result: 98 mmHg
